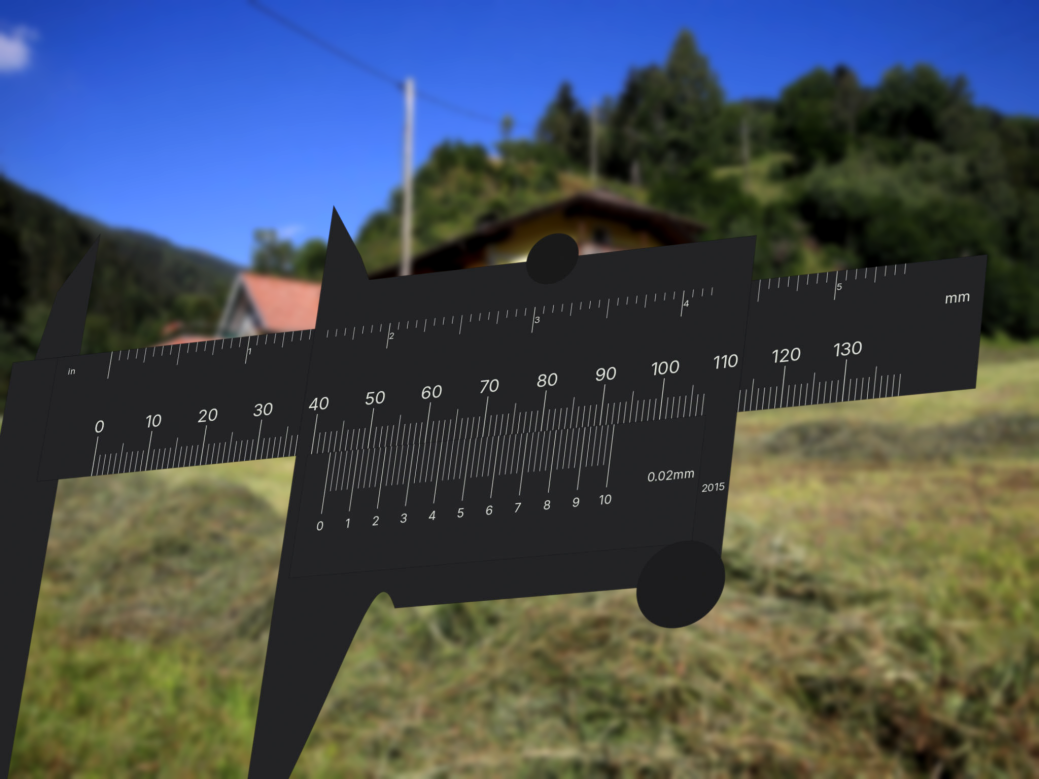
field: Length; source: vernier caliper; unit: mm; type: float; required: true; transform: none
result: 43.4 mm
